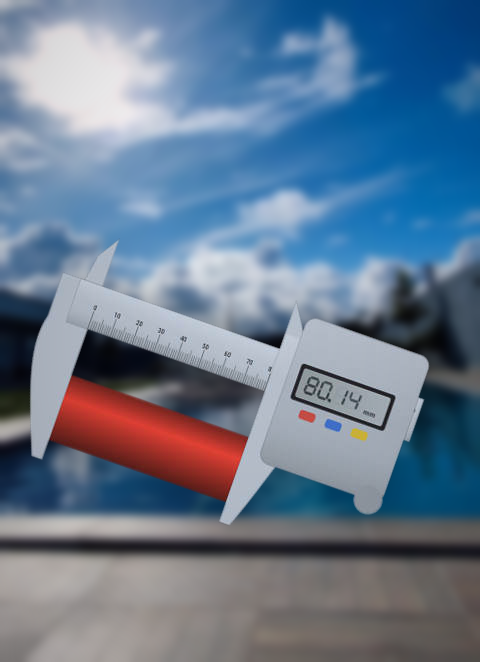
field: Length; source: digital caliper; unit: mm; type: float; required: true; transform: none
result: 80.14 mm
